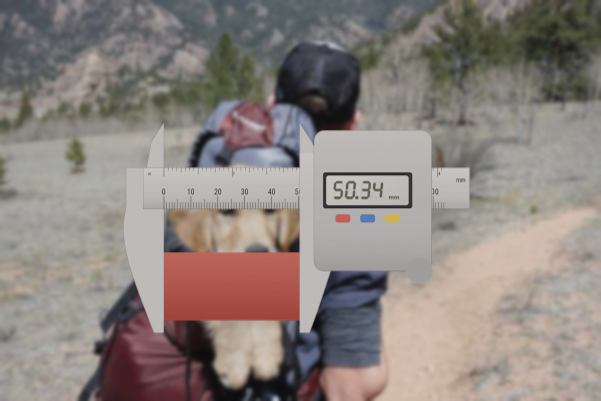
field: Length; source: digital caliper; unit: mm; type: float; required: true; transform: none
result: 50.34 mm
